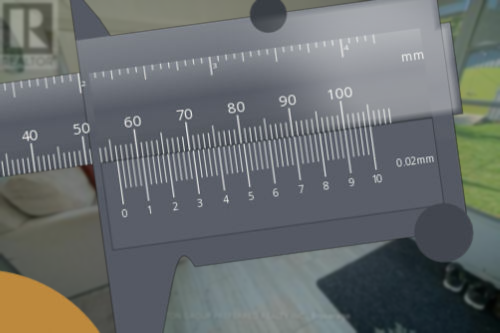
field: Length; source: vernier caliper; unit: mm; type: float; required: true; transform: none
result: 56.0 mm
